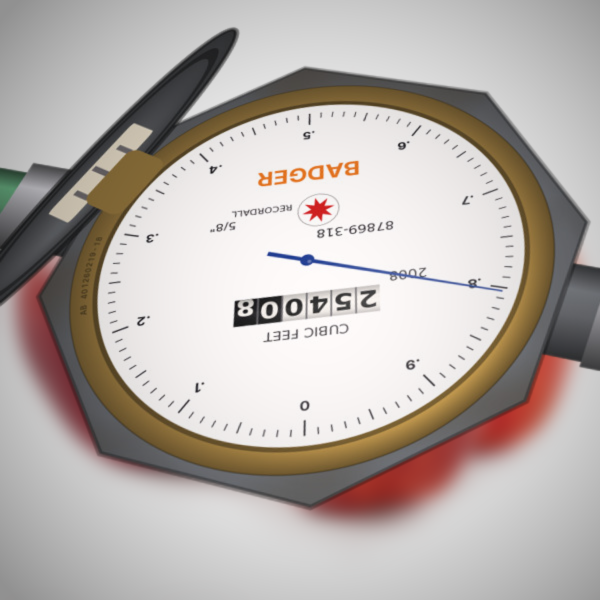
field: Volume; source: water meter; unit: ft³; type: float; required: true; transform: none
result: 254007.80 ft³
